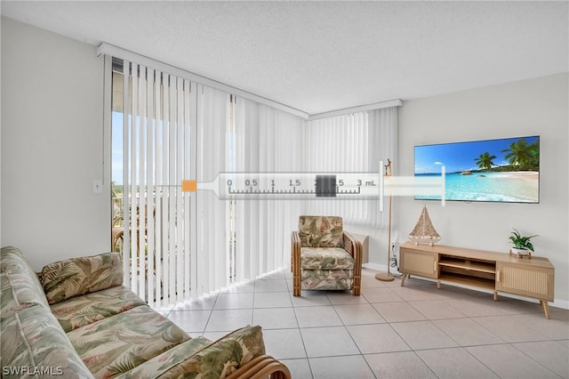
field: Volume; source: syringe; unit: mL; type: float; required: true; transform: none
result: 2 mL
